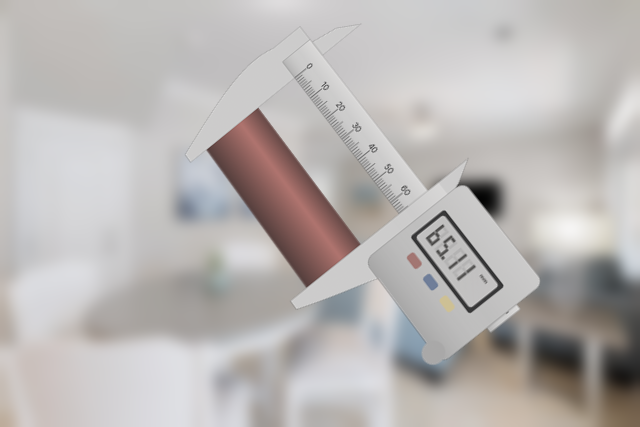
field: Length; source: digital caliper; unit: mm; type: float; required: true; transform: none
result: 65.11 mm
